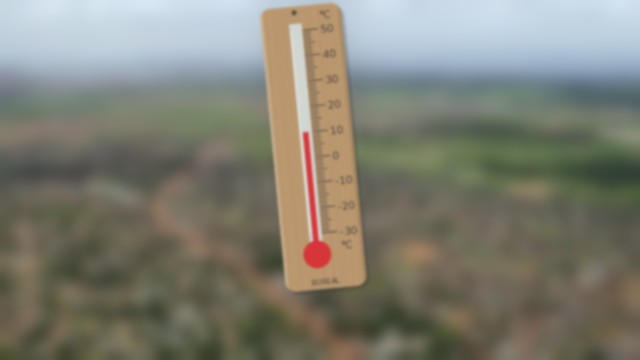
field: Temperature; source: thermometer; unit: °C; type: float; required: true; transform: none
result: 10 °C
